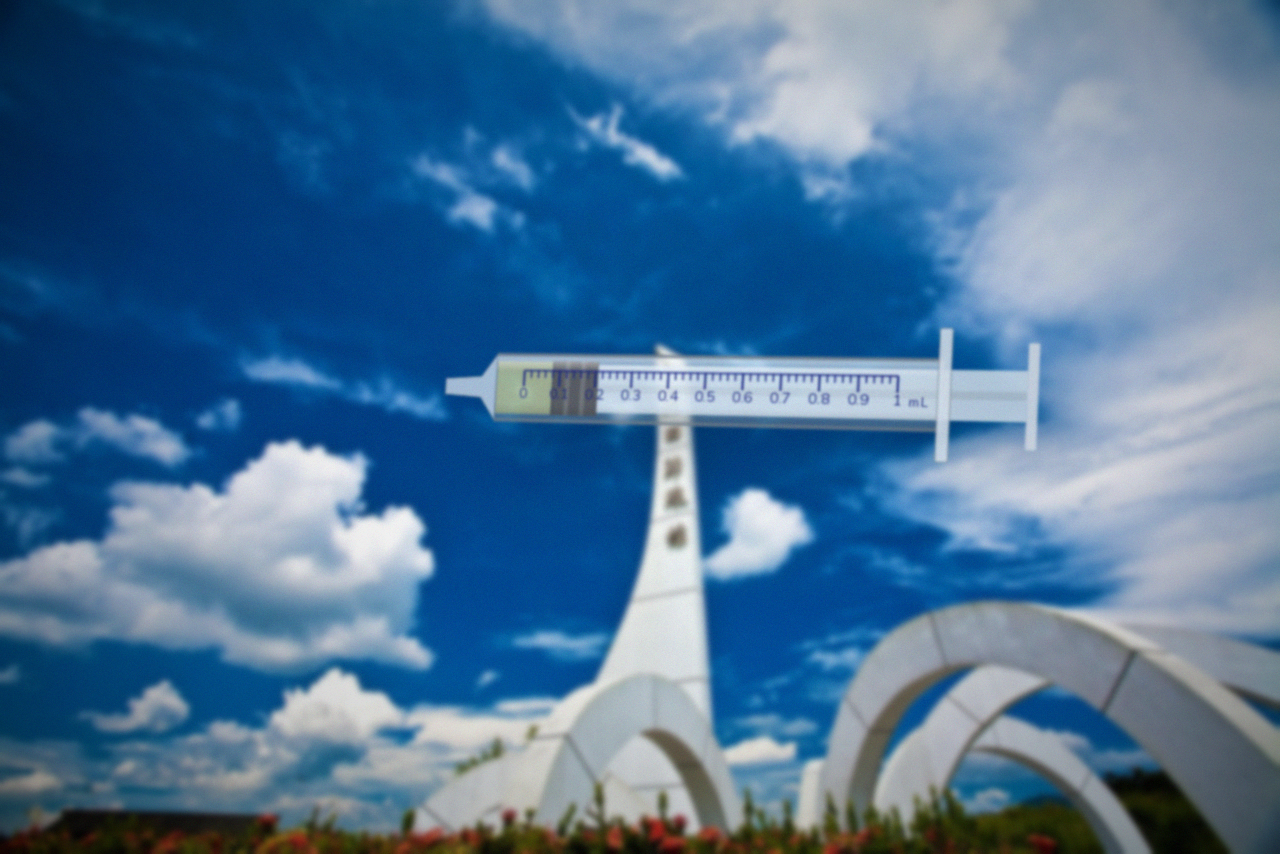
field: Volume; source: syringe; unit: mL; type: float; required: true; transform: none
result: 0.08 mL
